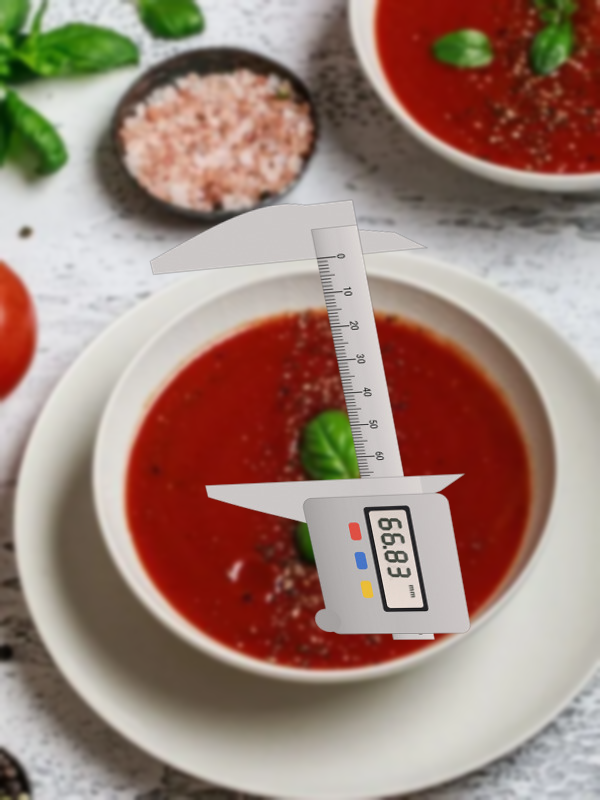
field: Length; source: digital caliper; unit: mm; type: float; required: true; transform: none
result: 66.83 mm
